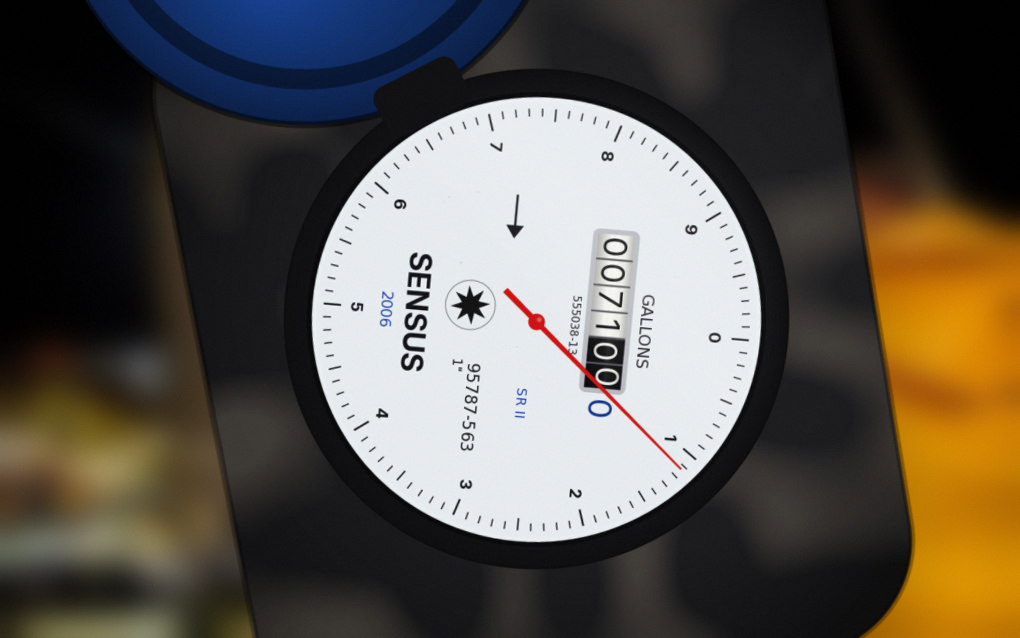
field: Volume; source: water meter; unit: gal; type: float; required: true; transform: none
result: 71001.1 gal
